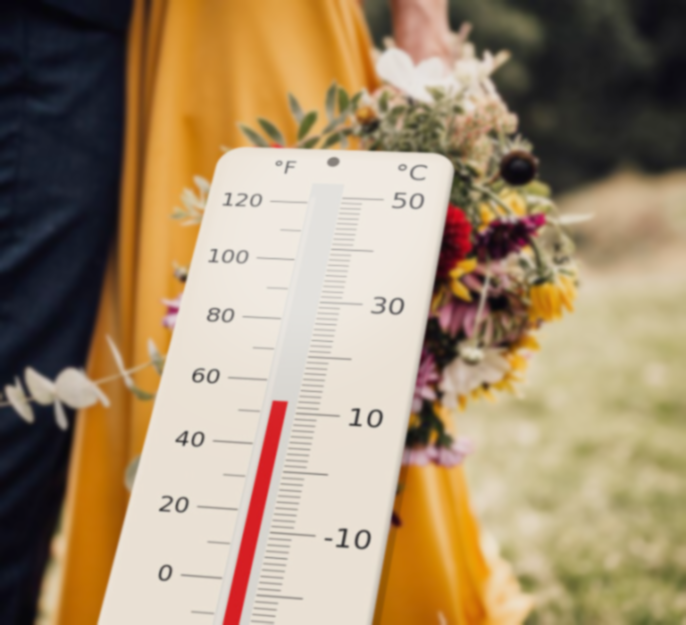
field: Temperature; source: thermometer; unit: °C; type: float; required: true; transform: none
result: 12 °C
